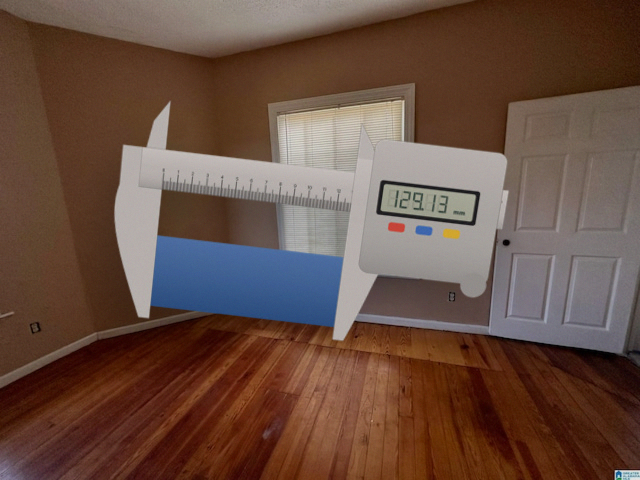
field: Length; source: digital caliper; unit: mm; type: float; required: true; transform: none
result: 129.13 mm
